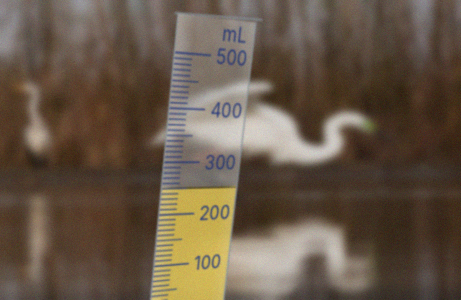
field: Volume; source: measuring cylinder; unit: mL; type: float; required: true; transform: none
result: 250 mL
